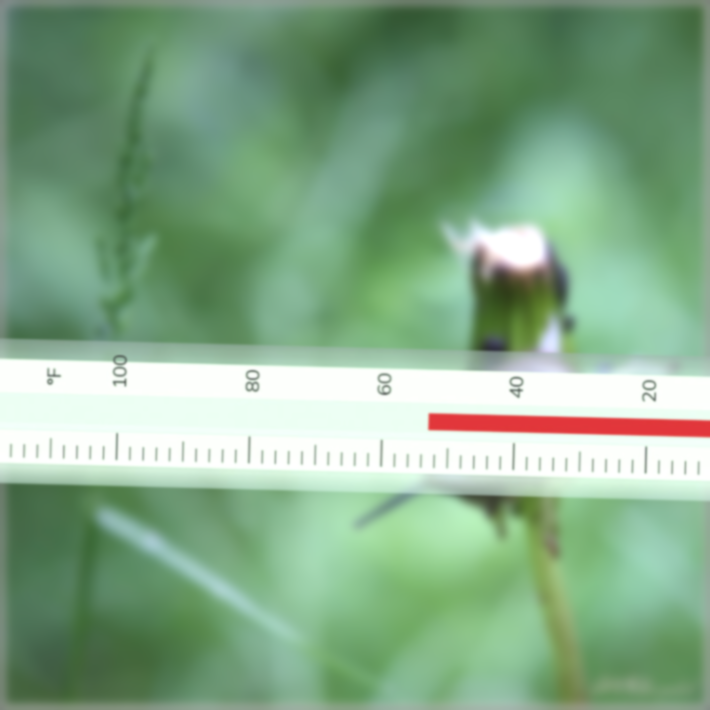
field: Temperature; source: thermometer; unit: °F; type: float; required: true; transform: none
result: 53 °F
